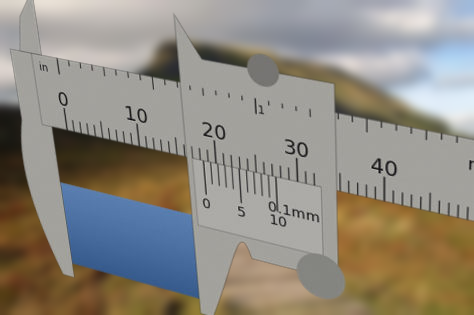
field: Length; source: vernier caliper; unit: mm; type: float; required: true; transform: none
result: 18.4 mm
